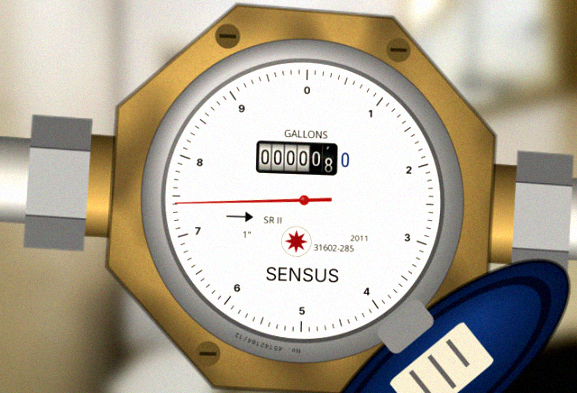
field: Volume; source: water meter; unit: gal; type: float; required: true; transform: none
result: 77.4 gal
